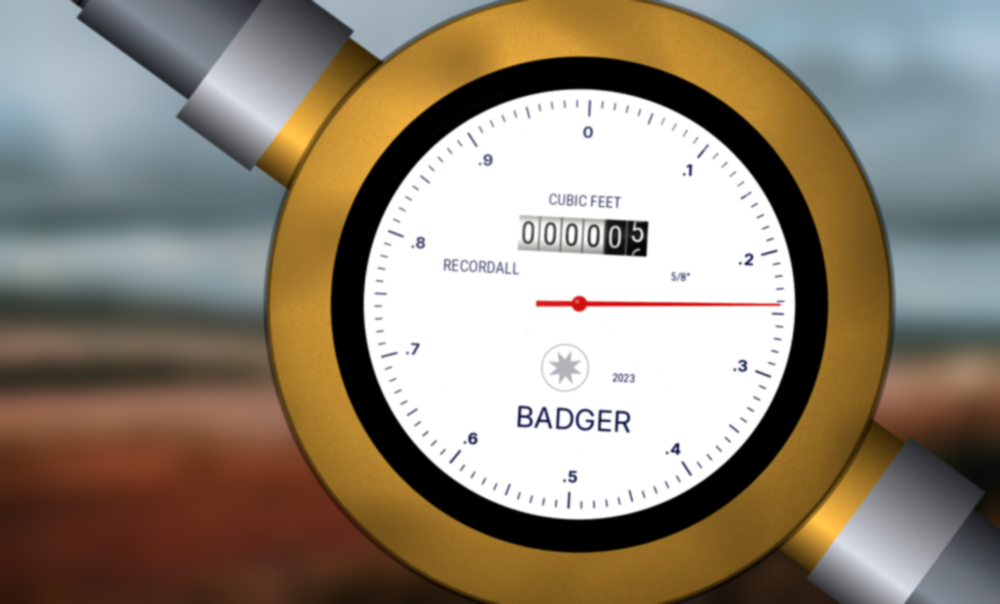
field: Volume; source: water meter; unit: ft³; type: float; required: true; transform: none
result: 5.24 ft³
